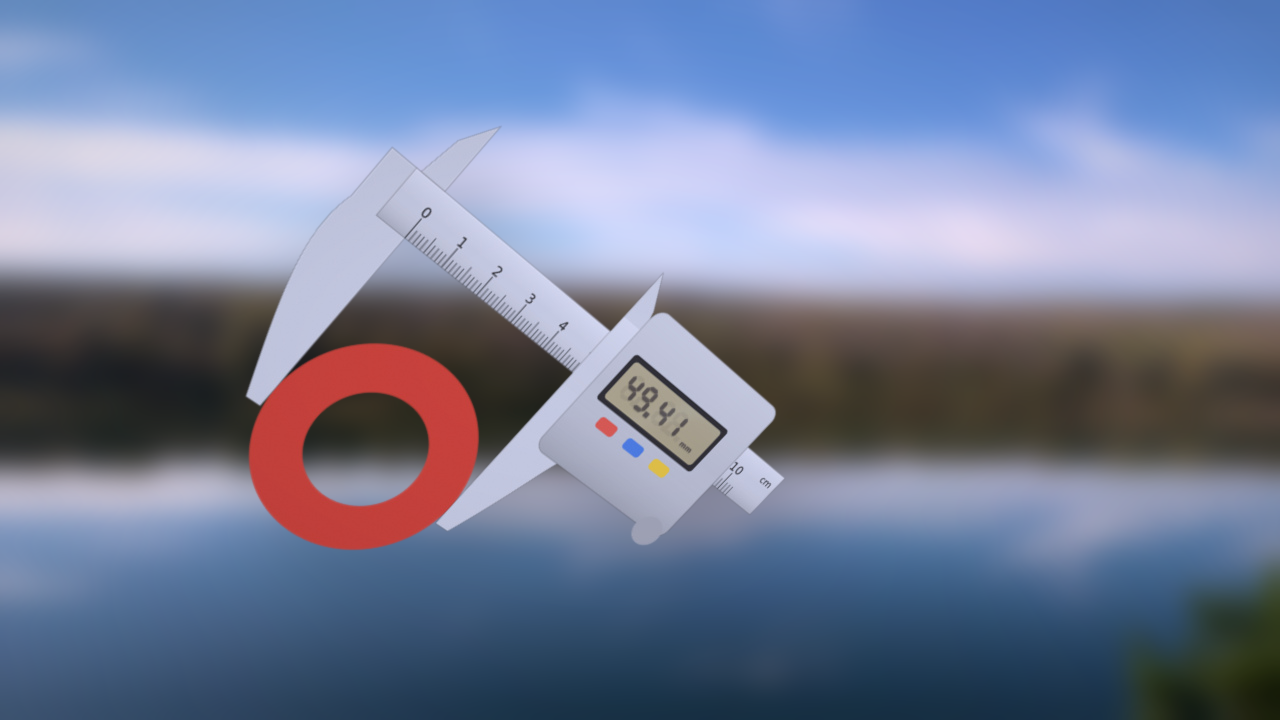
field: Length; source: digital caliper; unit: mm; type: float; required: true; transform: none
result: 49.41 mm
